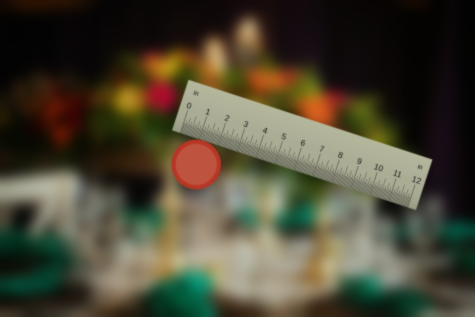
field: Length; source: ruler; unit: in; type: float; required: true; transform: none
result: 2.5 in
